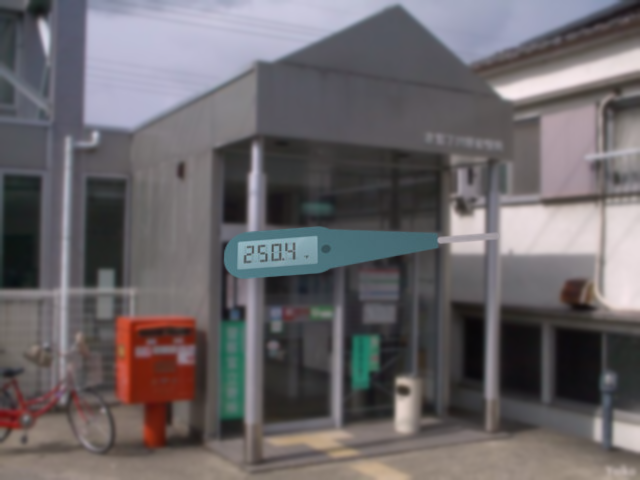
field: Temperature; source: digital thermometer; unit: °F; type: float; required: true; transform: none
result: 250.4 °F
